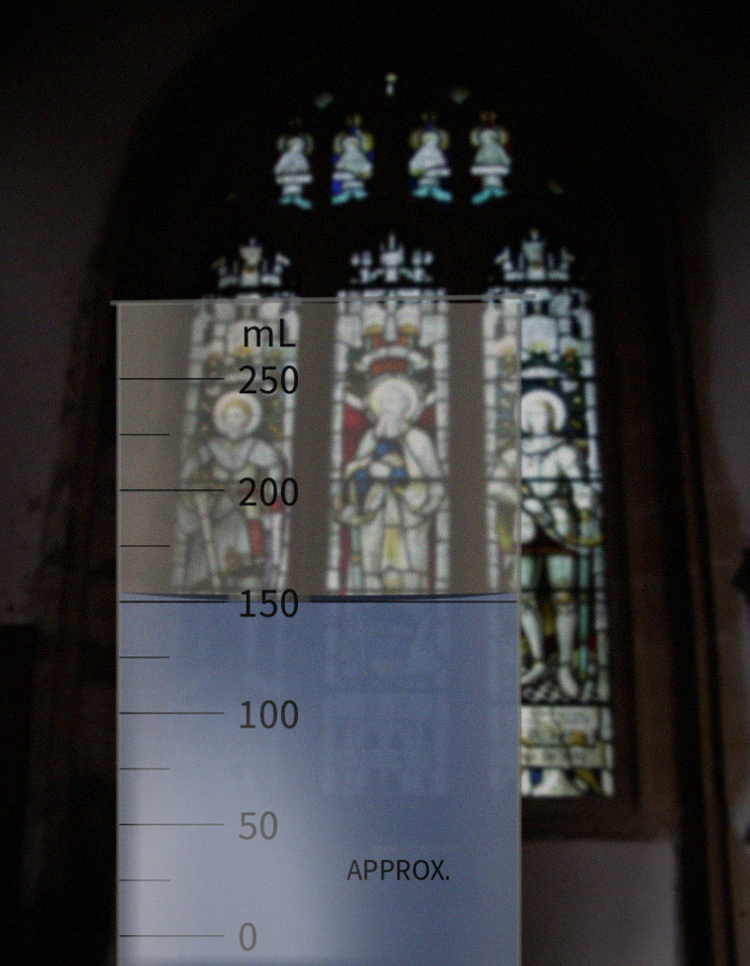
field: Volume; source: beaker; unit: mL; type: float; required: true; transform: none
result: 150 mL
